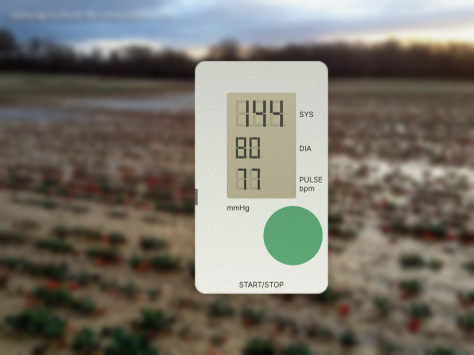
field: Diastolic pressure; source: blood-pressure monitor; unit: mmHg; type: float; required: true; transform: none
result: 80 mmHg
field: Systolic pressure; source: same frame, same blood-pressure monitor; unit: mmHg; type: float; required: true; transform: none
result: 144 mmHg
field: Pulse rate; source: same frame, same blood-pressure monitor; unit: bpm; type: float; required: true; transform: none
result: 77 bpm
